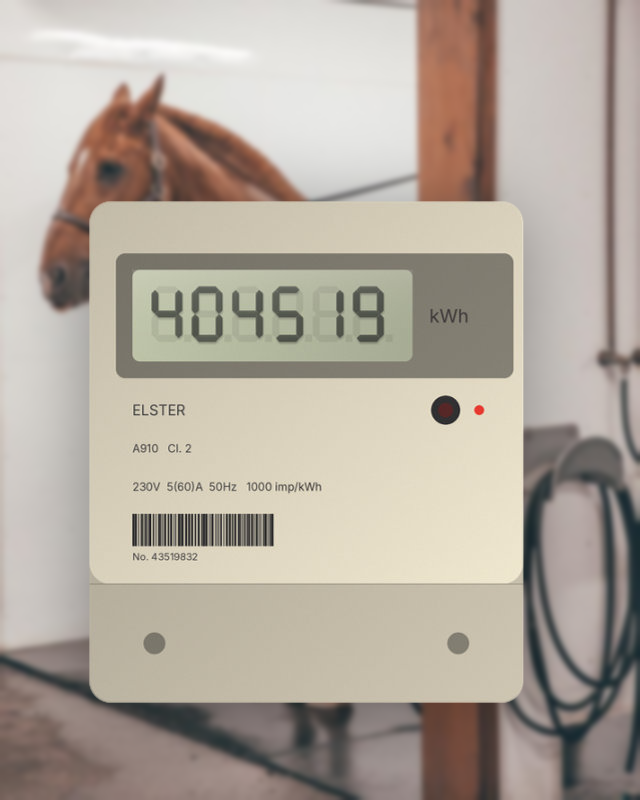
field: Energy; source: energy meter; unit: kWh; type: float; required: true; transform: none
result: 404519 kWh
